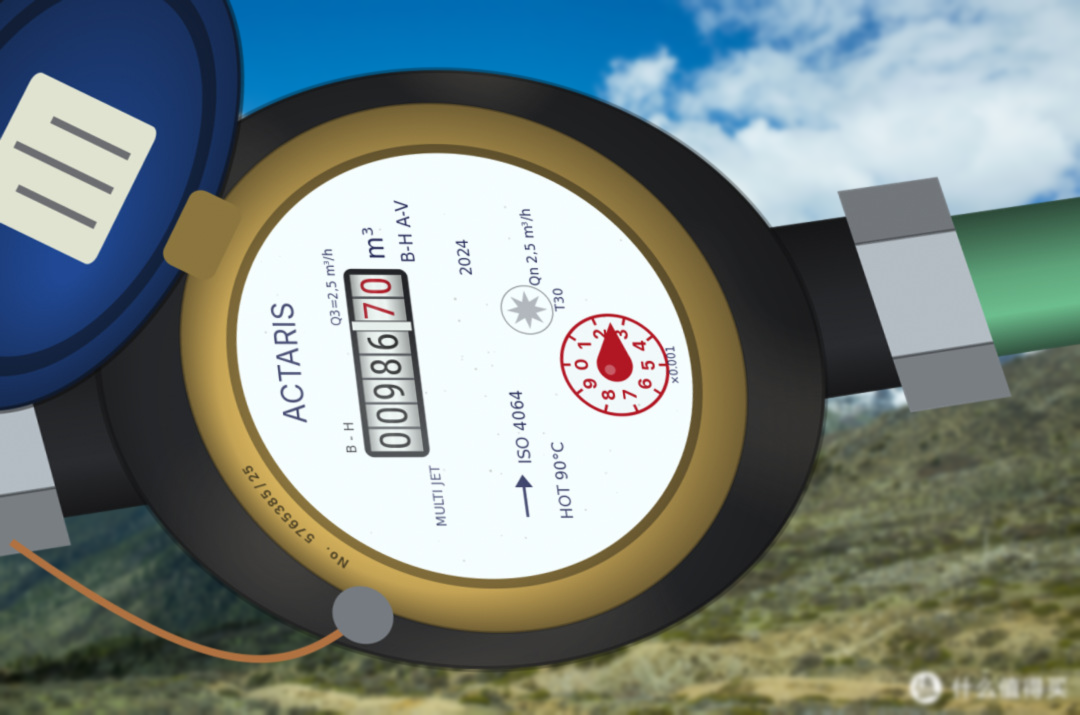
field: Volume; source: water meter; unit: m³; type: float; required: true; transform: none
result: 986.702 m³
